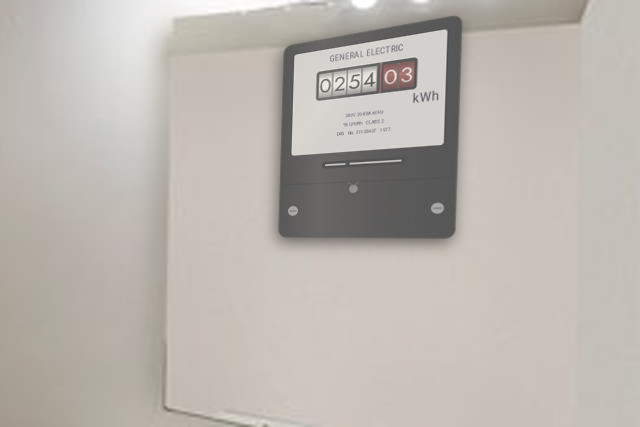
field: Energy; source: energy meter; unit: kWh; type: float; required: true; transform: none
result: 254.03 kWh
